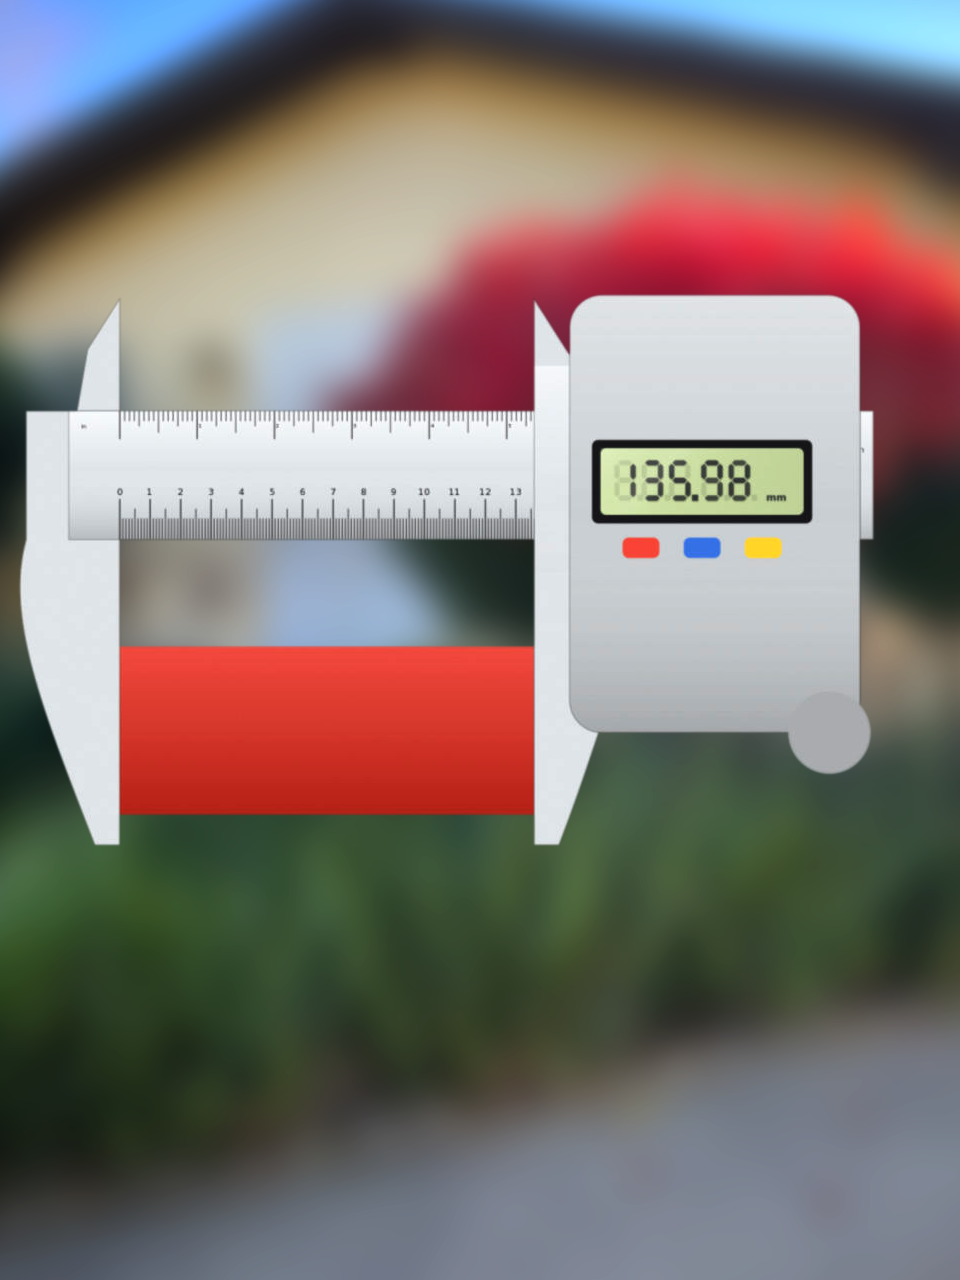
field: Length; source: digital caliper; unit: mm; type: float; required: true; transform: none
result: 135.98 mm
